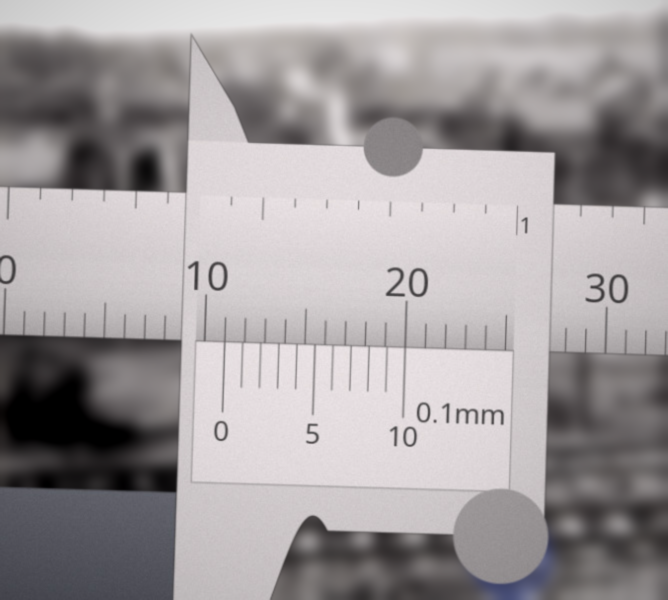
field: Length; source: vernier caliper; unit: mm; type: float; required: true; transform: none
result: 11.0 mm
